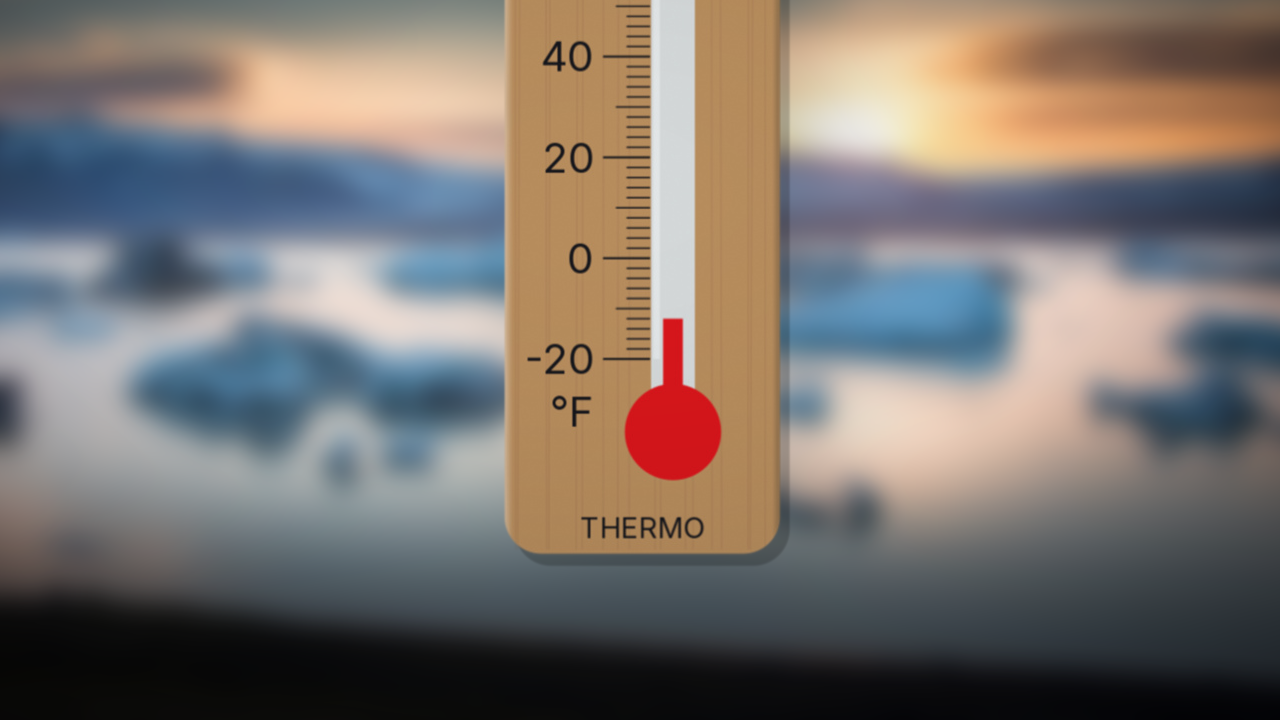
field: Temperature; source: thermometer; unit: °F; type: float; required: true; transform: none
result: -12 °F
